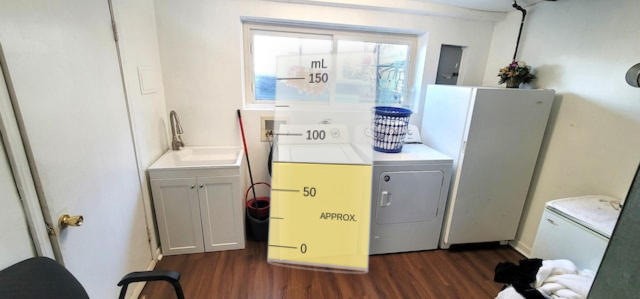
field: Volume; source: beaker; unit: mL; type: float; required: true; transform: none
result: 75 mL
